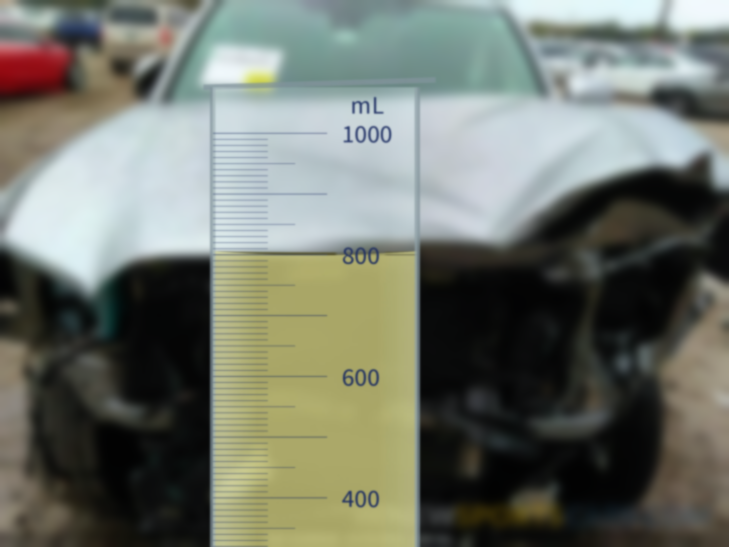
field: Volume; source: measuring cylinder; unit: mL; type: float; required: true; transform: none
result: 800 mL
